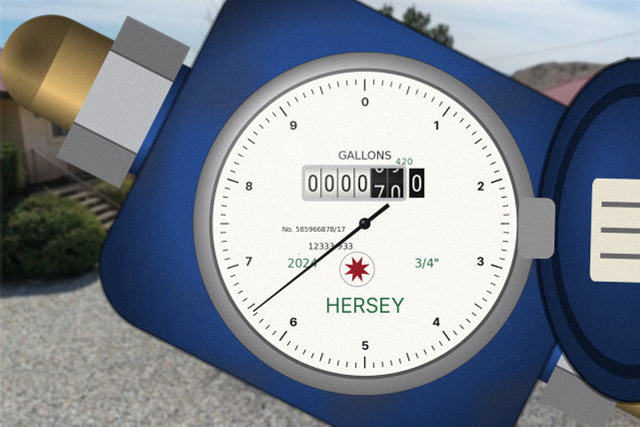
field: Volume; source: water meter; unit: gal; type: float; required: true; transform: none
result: 696.4 gal
